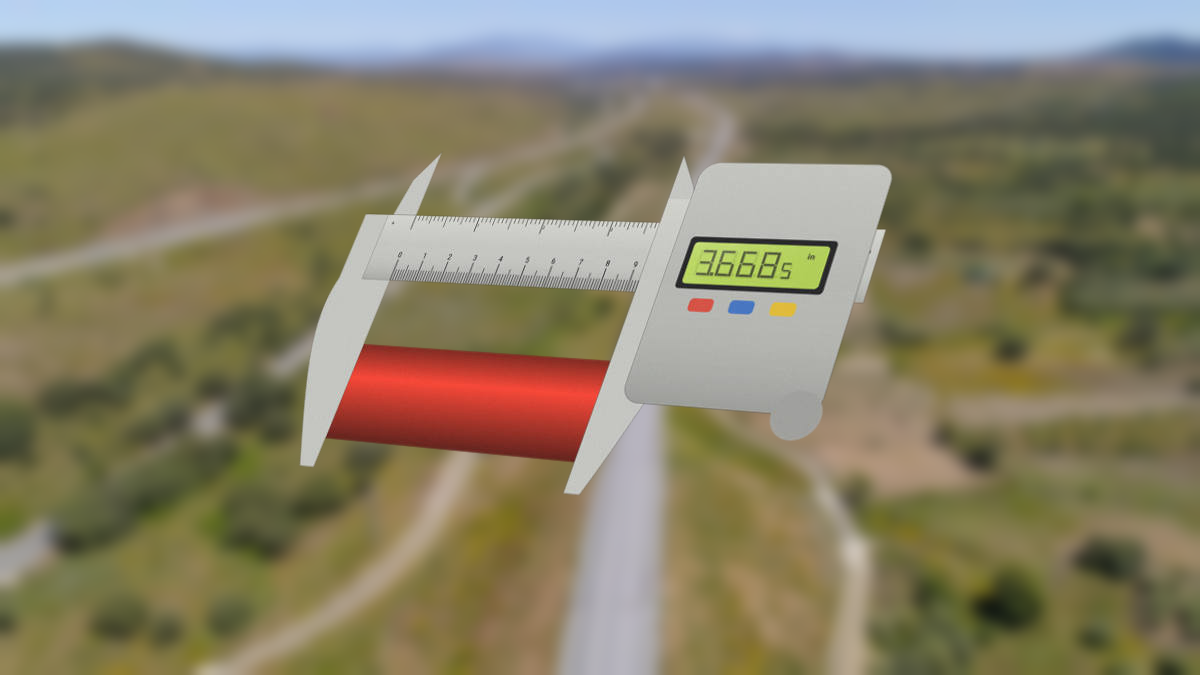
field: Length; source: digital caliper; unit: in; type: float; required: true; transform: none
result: 3.6685 in
